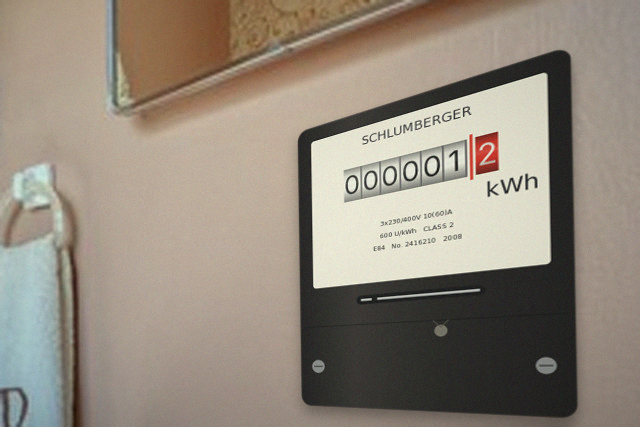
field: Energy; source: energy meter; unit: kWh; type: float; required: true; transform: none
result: 1.2 kWh
